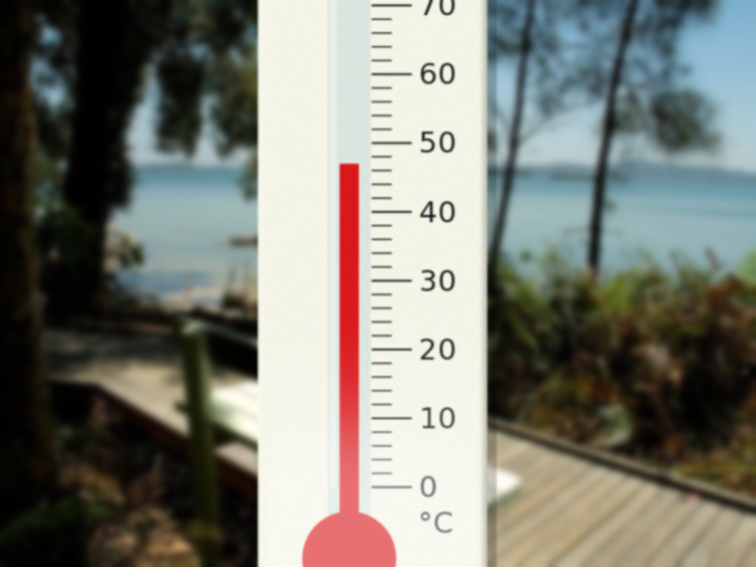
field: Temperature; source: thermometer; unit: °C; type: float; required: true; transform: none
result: 47 °C
